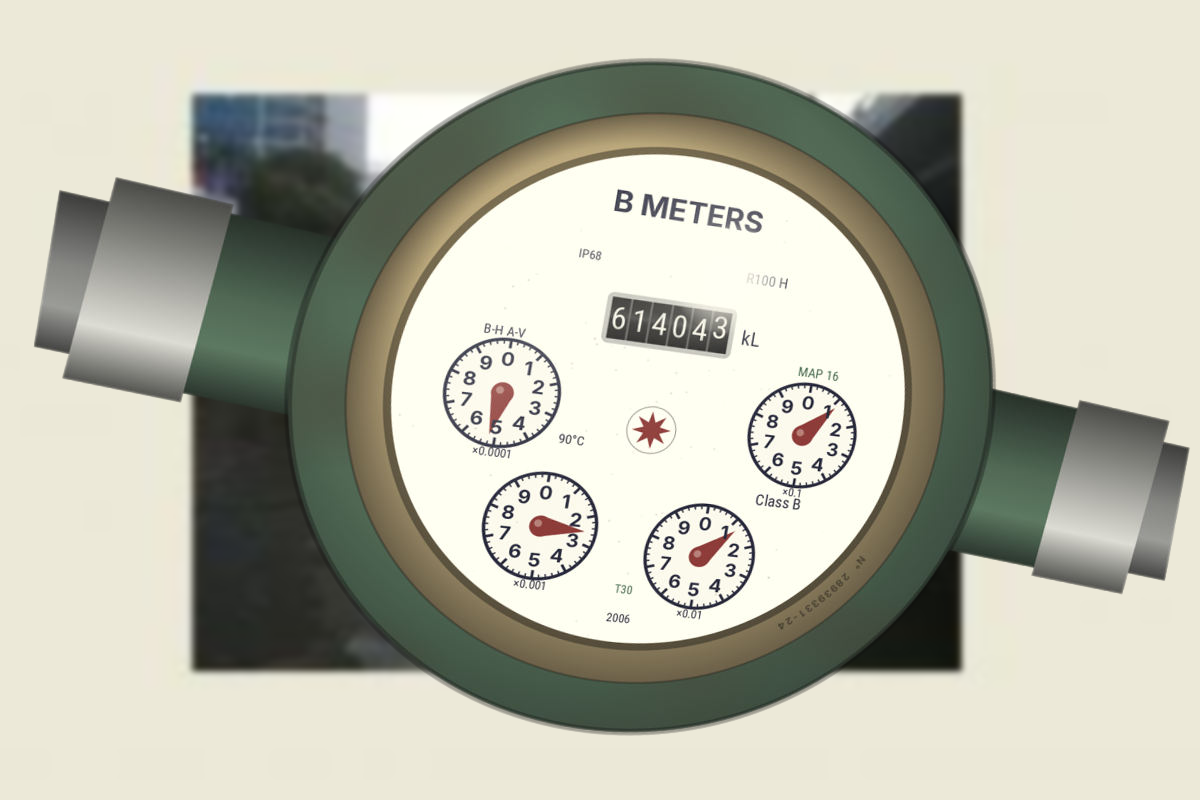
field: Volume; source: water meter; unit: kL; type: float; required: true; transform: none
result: 614043.1125 kL
